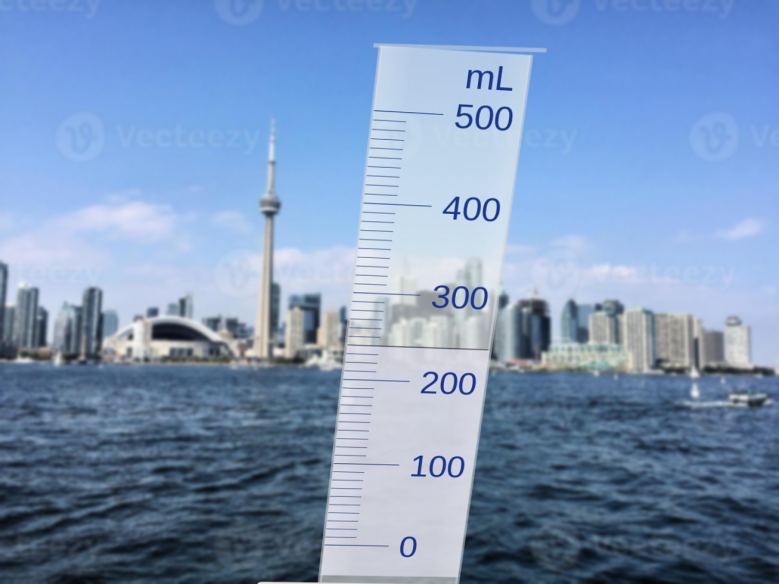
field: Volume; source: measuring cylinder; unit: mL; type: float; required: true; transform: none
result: 240 mL
